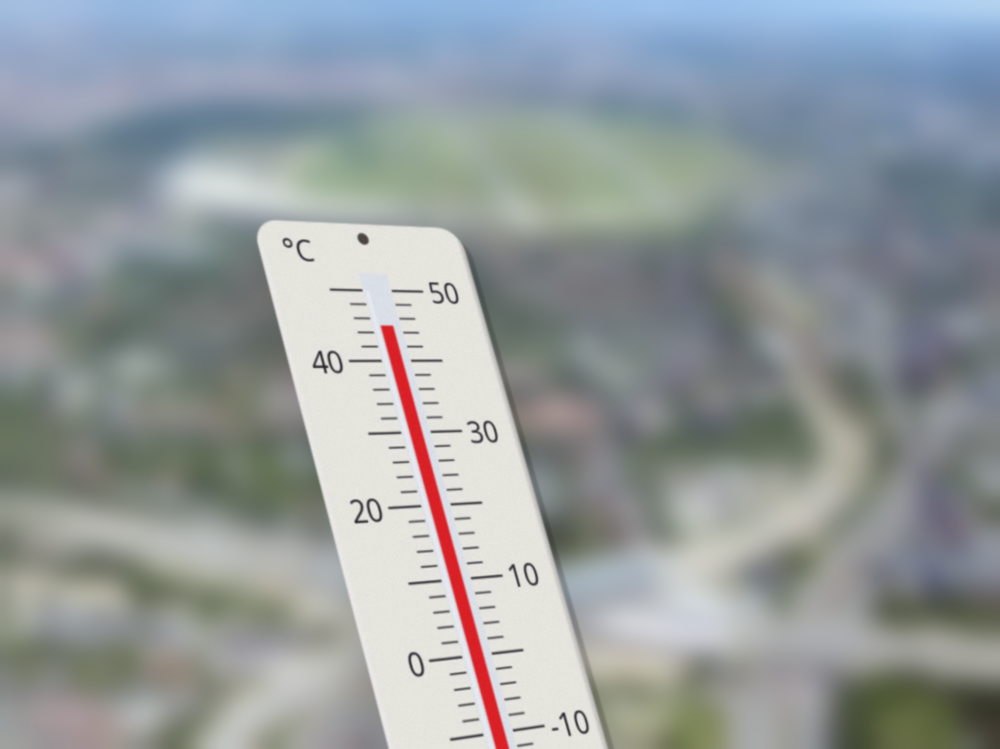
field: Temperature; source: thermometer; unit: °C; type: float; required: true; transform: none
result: 45 °C
